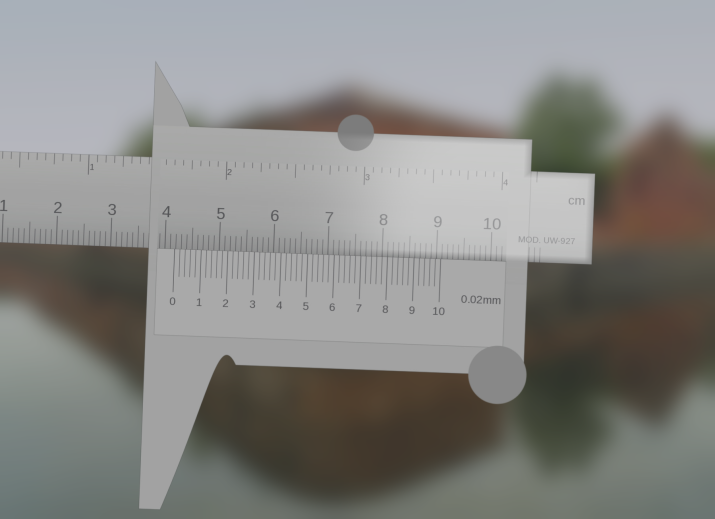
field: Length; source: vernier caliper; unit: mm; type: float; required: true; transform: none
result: 41.8 mm
